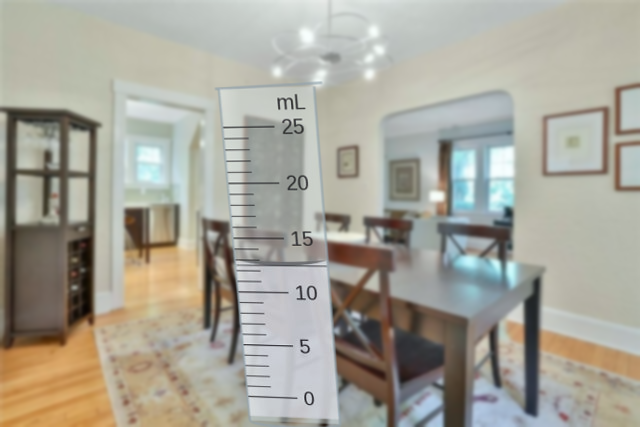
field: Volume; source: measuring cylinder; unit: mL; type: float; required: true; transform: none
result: 12.5 mL
